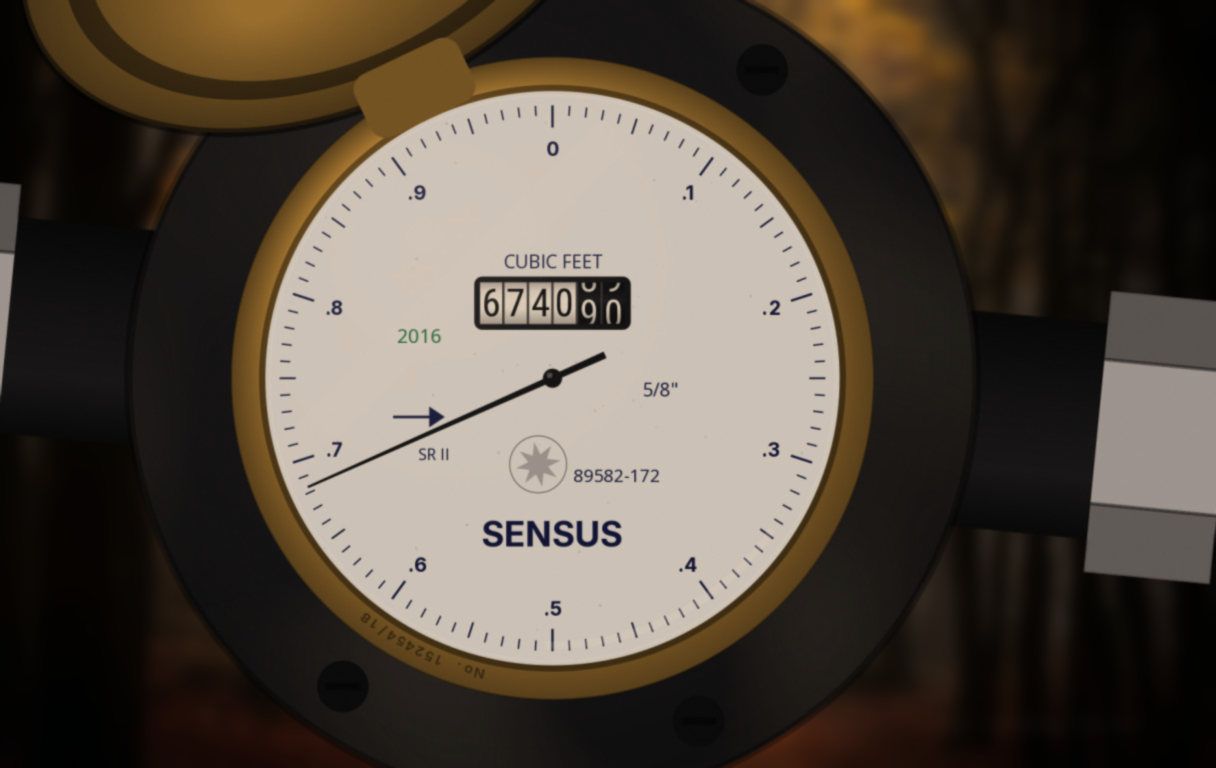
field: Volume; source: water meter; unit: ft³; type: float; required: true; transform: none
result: 674089.68 ft³
